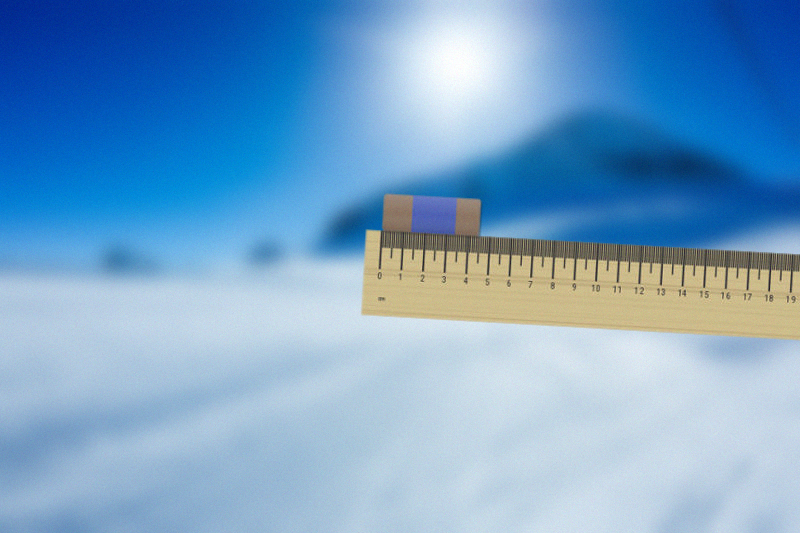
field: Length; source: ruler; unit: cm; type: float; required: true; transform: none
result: 4.5 cm
